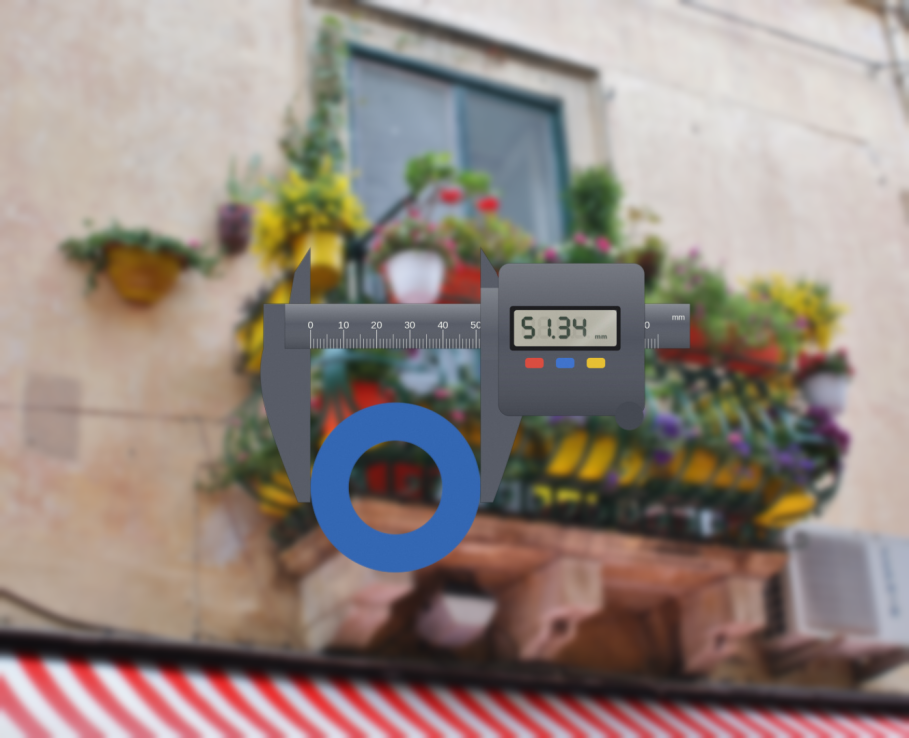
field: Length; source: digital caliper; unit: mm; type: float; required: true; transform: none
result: 51.34 mm
